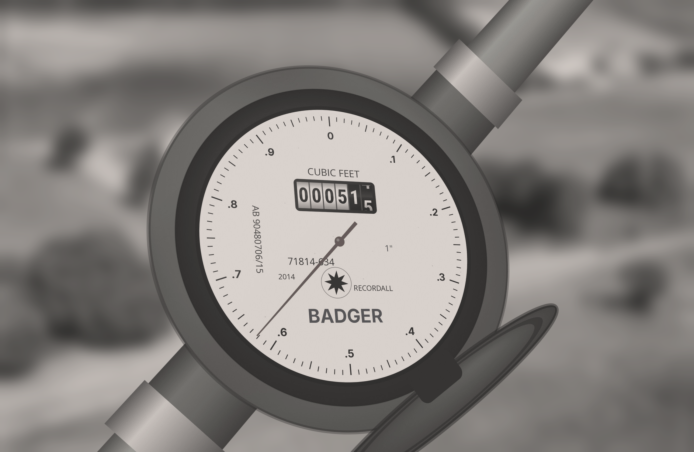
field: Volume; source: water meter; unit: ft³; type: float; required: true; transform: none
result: 514.62 ft³
